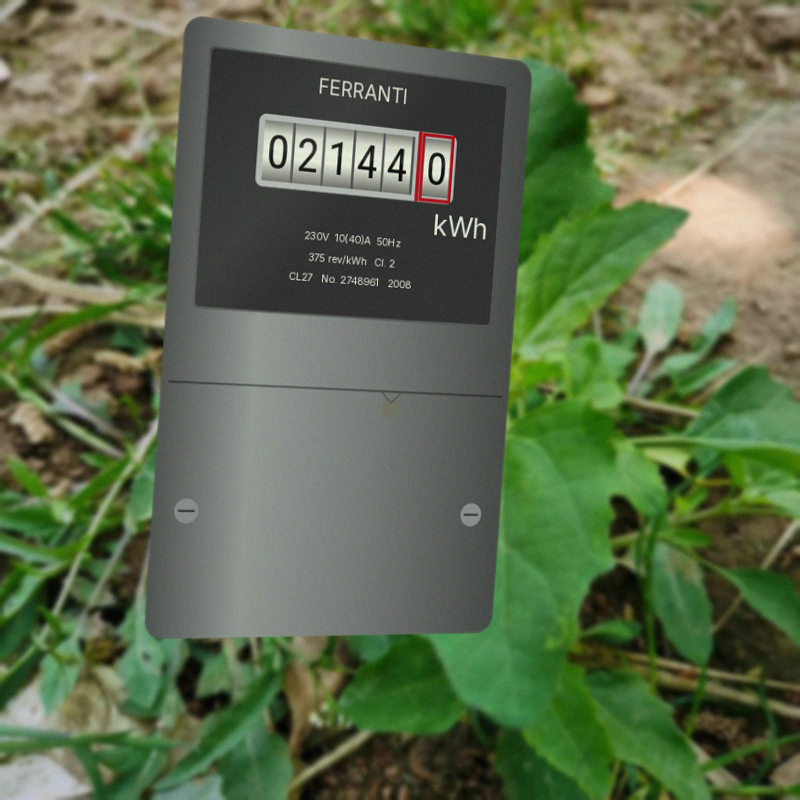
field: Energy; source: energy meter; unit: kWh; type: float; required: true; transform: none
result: 2144.0 kWh
